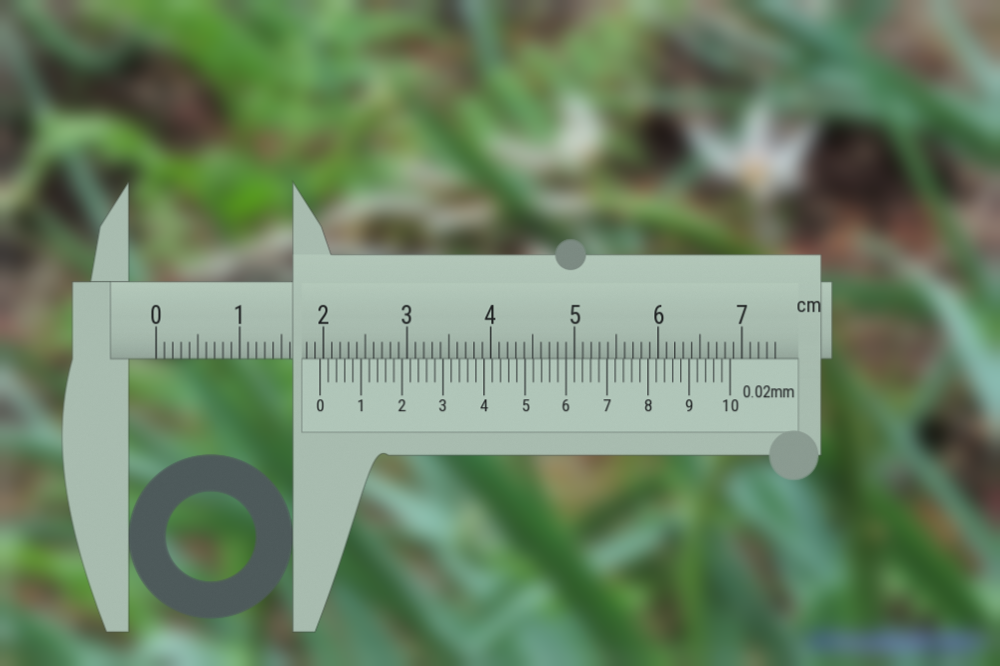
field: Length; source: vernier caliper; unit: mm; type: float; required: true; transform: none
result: 19.6 mm
